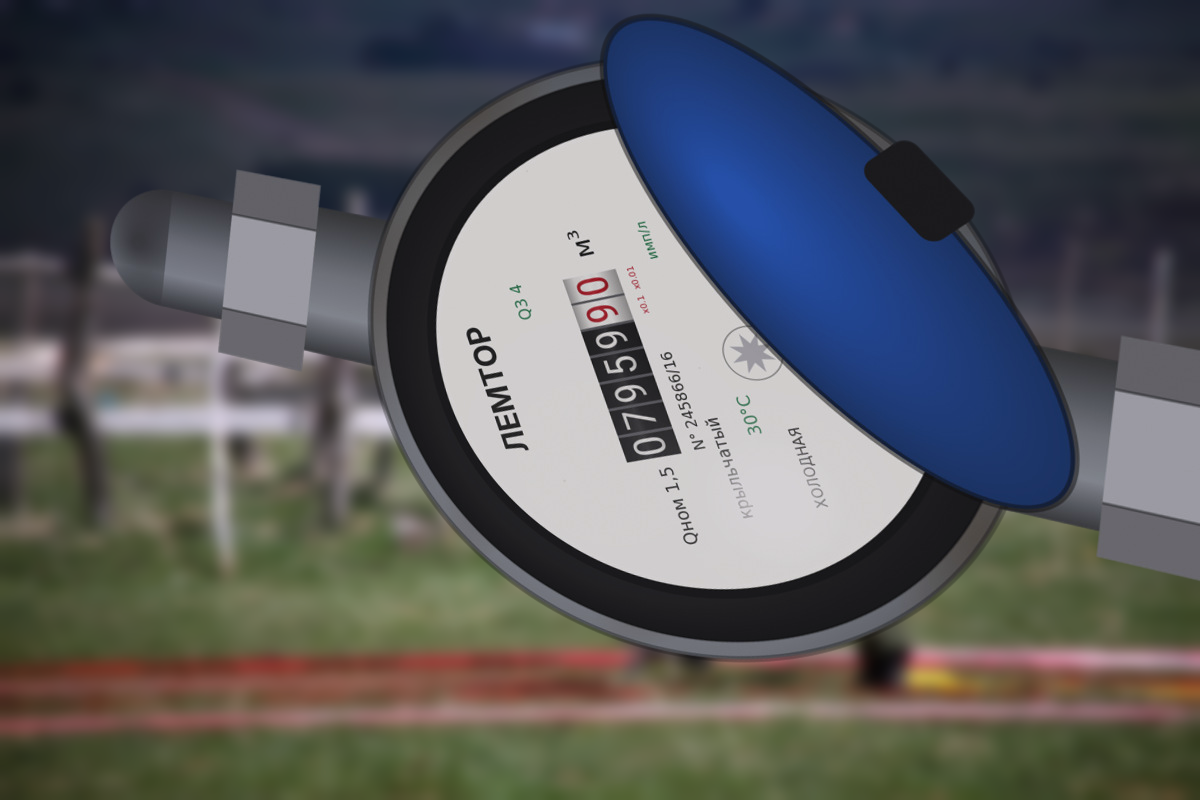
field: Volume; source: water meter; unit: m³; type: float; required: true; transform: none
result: 7959.90 m³
